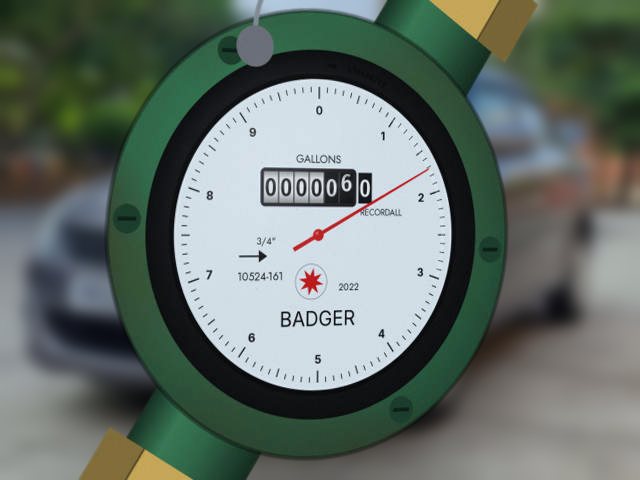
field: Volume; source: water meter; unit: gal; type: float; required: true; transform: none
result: 61.7 gal
